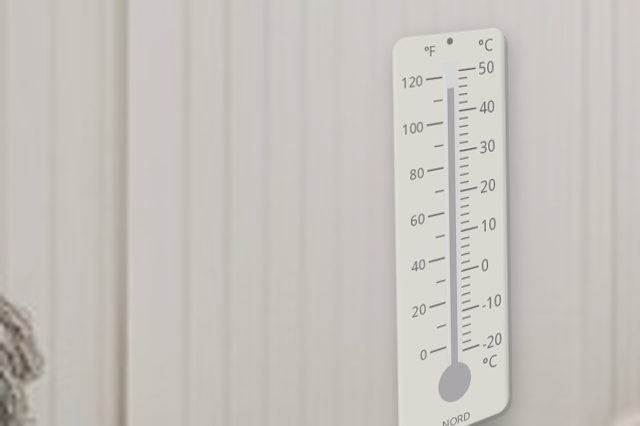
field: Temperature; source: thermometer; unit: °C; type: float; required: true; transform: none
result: 46 °C
